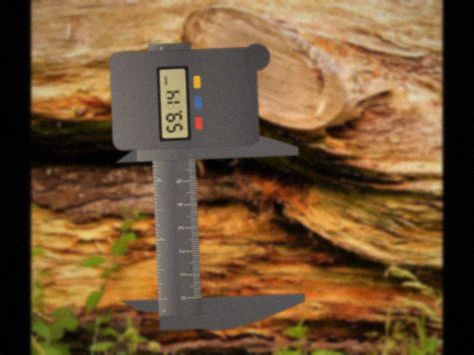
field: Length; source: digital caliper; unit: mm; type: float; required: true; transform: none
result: 59.14 mm
